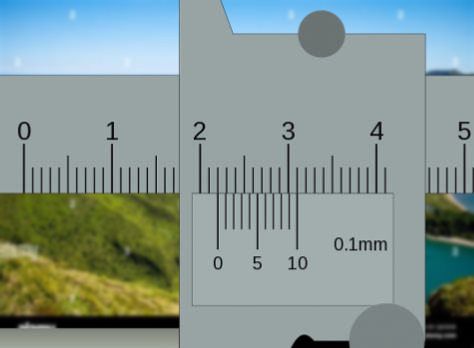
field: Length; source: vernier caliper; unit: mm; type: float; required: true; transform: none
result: 22.0 mm
